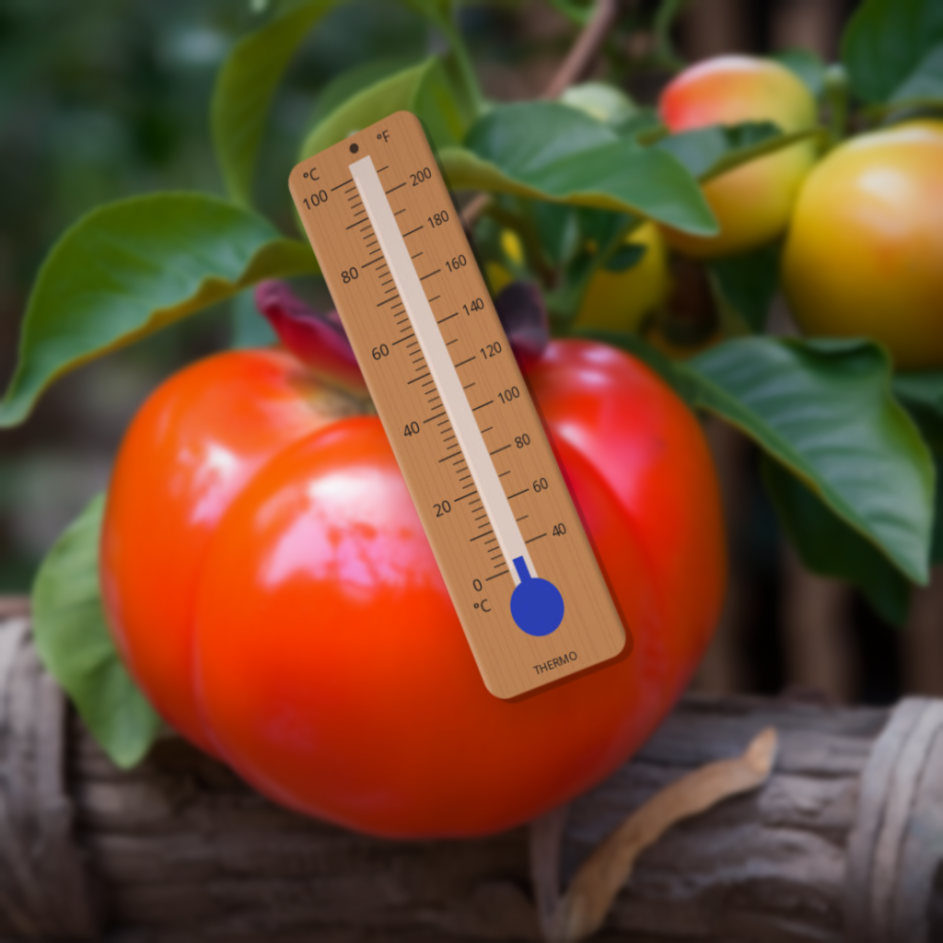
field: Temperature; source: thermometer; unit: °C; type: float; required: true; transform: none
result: 2 °C
